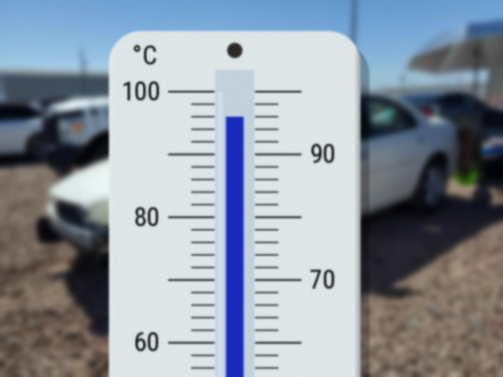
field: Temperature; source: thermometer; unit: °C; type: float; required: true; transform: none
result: 96 °C
